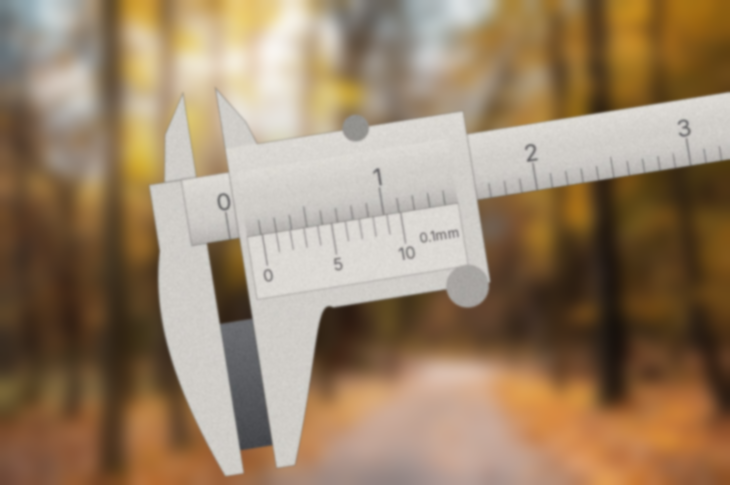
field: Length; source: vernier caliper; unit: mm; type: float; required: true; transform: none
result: 2.1 mm
